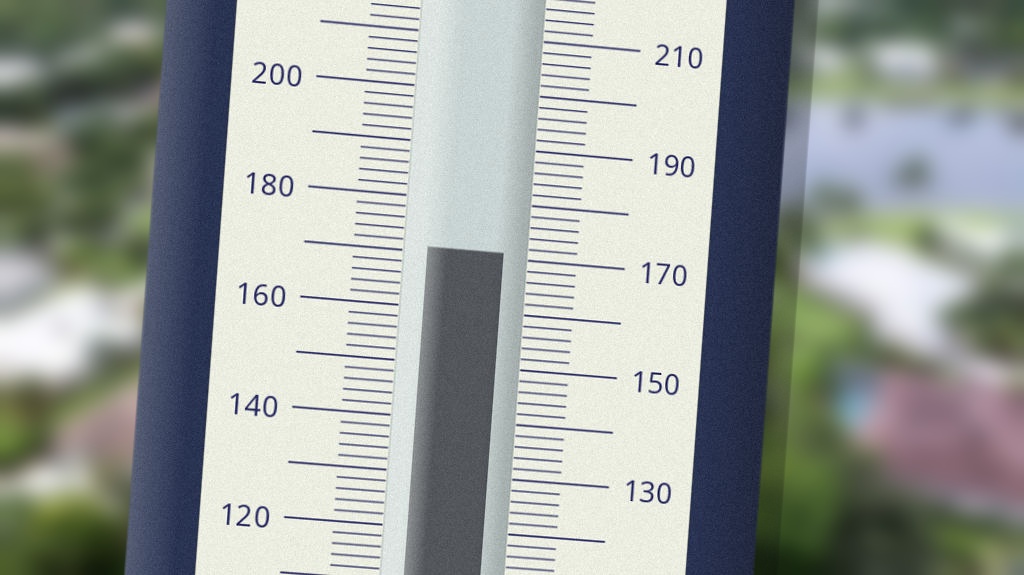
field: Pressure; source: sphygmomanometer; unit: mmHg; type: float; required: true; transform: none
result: 171 mmHg
